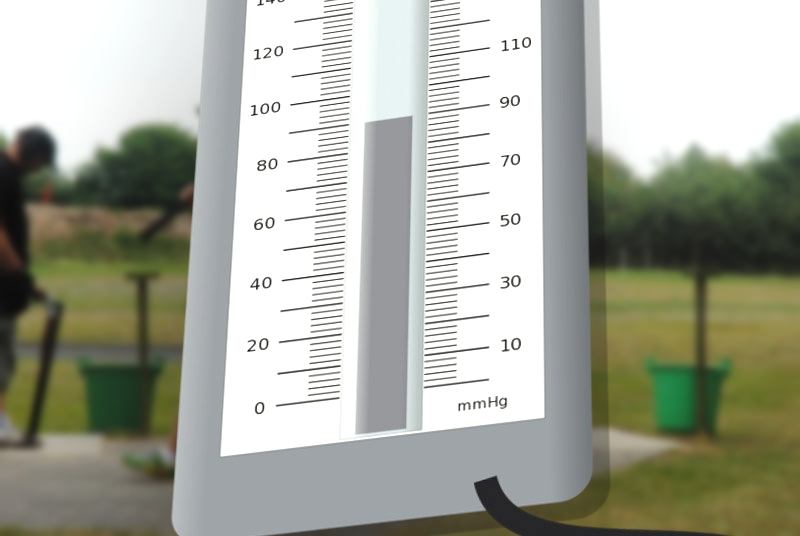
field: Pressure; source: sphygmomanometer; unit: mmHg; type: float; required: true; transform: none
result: 90 mmHg
